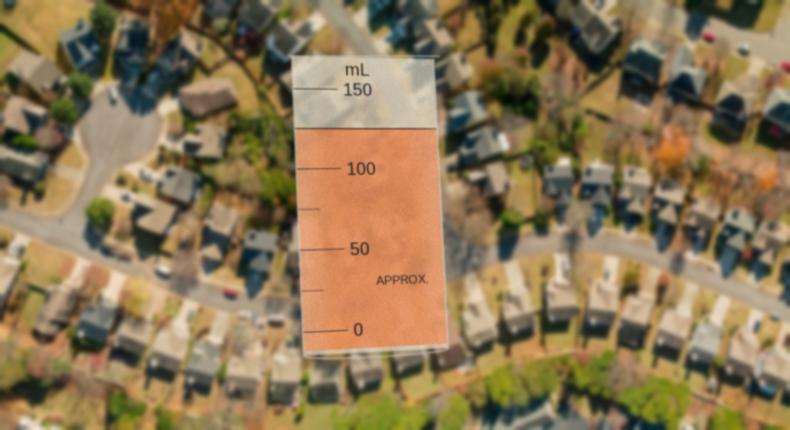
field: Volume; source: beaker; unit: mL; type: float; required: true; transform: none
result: 125 mL
